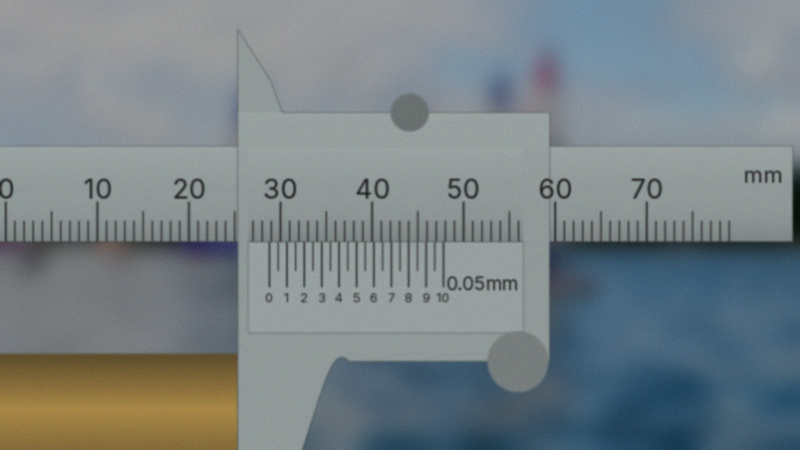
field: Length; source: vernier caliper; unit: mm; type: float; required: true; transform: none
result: 28.8 mm
